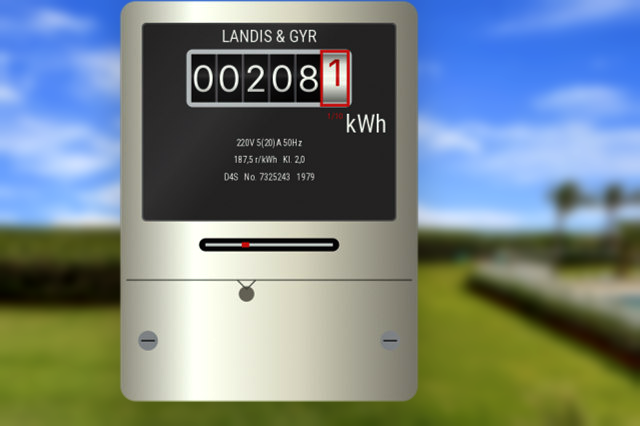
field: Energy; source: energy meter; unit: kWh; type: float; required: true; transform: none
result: 208.1 kWh
